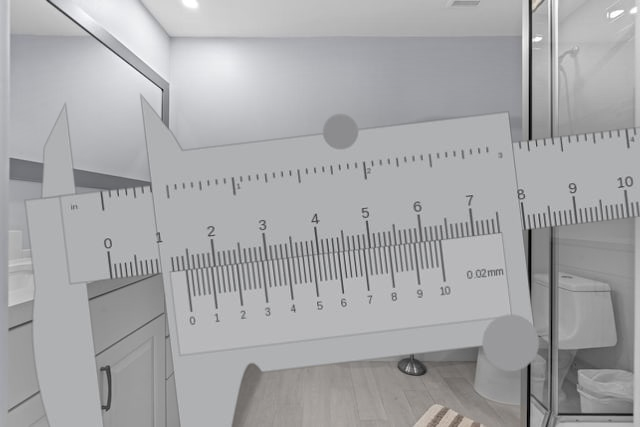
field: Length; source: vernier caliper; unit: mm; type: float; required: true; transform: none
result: 14.5 mm
